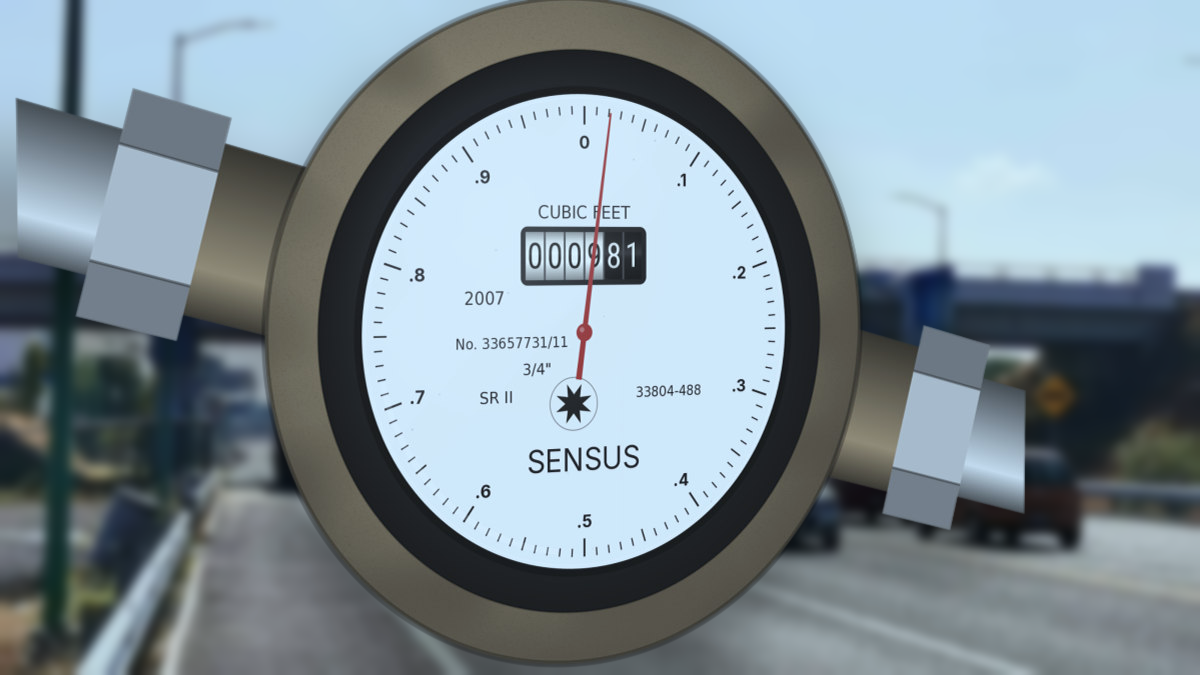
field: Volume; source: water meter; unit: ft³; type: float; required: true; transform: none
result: 981.02 ft³
